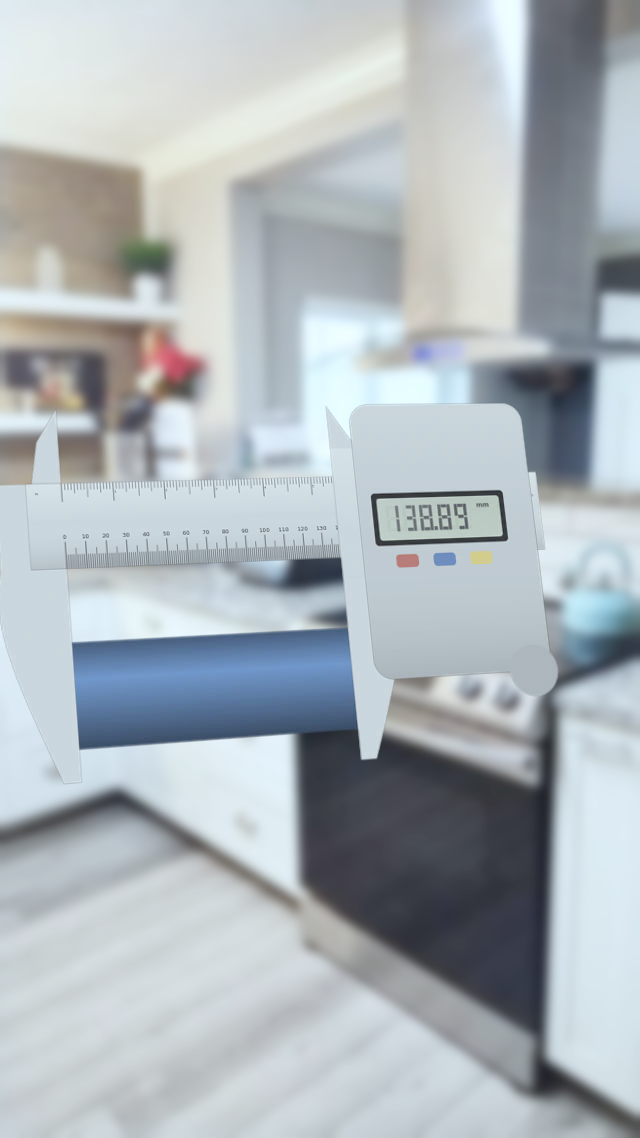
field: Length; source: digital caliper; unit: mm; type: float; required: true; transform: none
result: 138.89 mm
